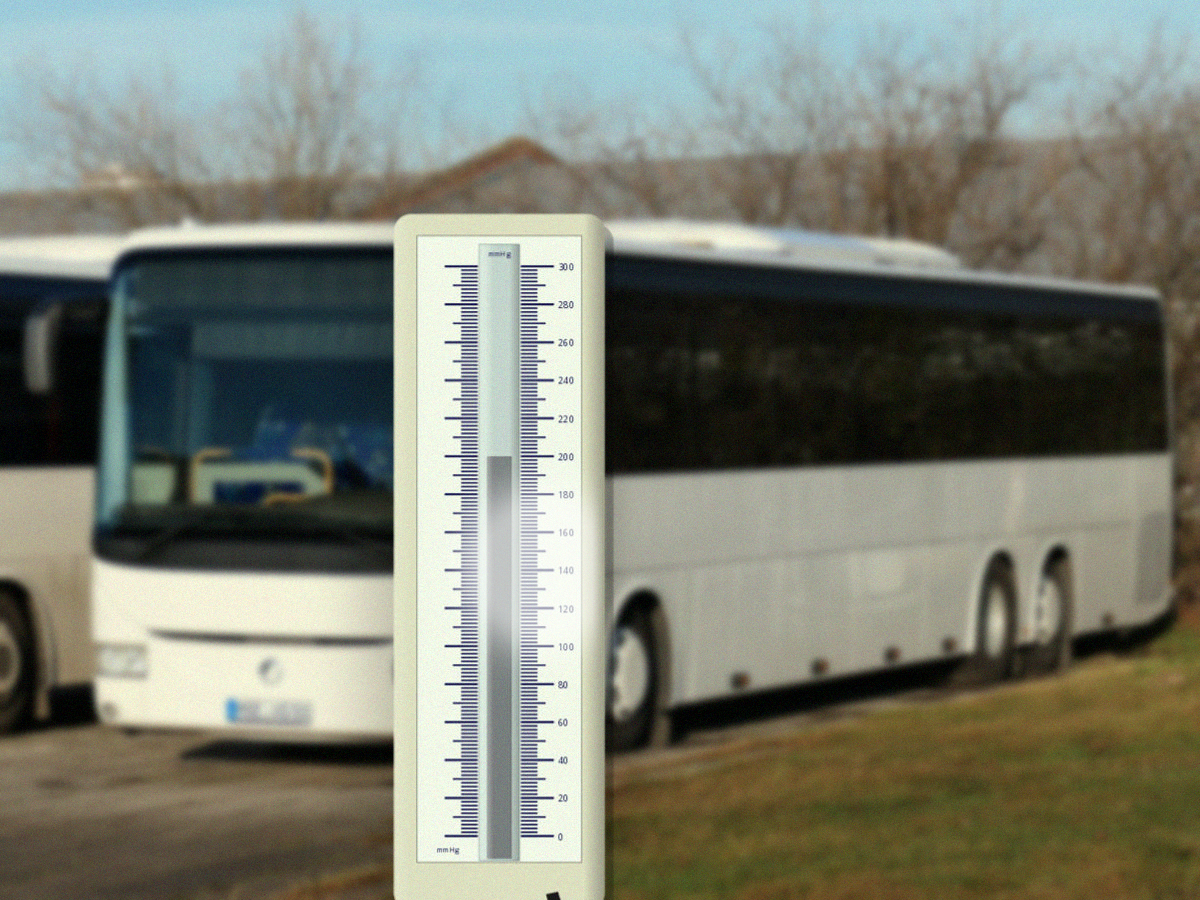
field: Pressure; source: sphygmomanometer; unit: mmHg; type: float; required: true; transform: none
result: 200 mmHg
